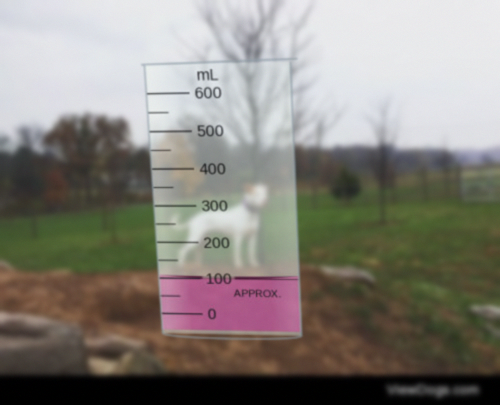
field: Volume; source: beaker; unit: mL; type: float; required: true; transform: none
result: 100 mL
